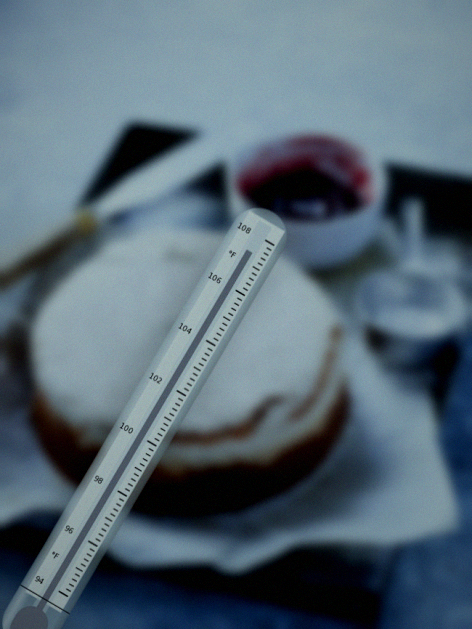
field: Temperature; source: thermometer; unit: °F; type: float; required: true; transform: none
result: 107.4 °F
